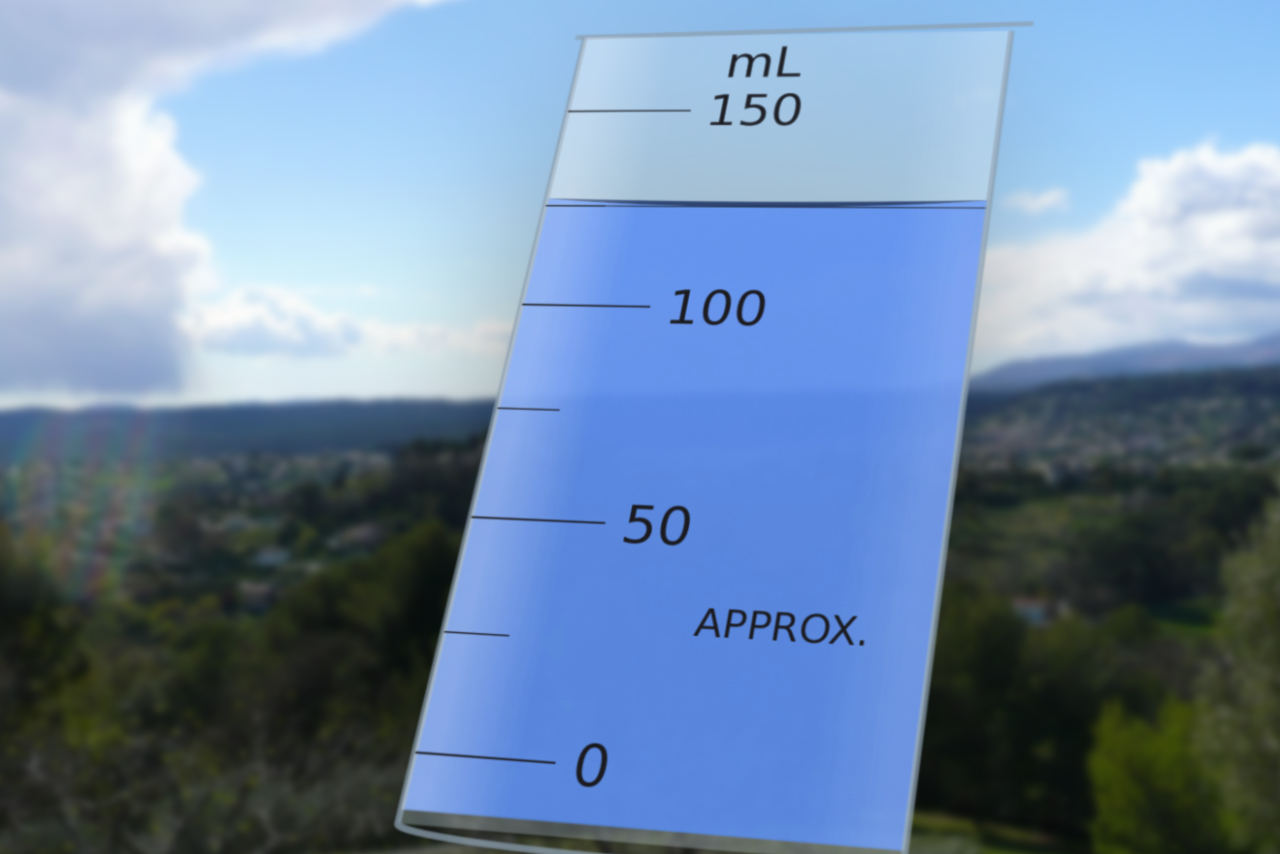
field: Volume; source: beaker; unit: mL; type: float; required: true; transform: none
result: 125 mL
